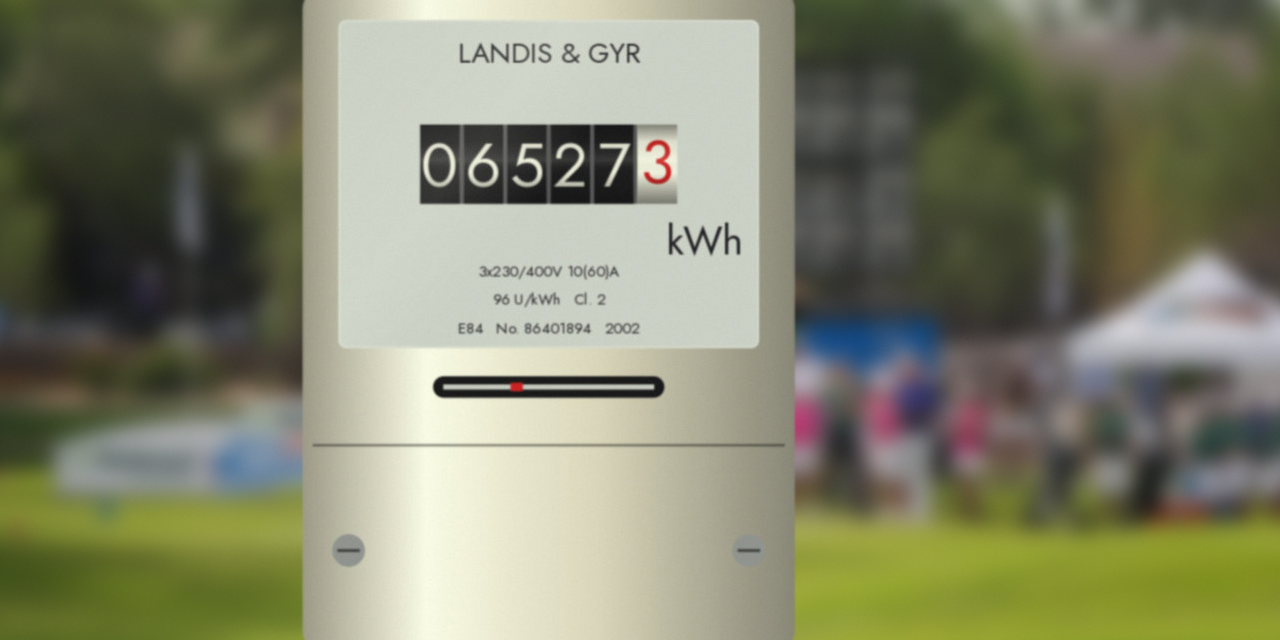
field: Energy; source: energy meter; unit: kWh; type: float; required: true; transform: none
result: 6527.3 kWh
